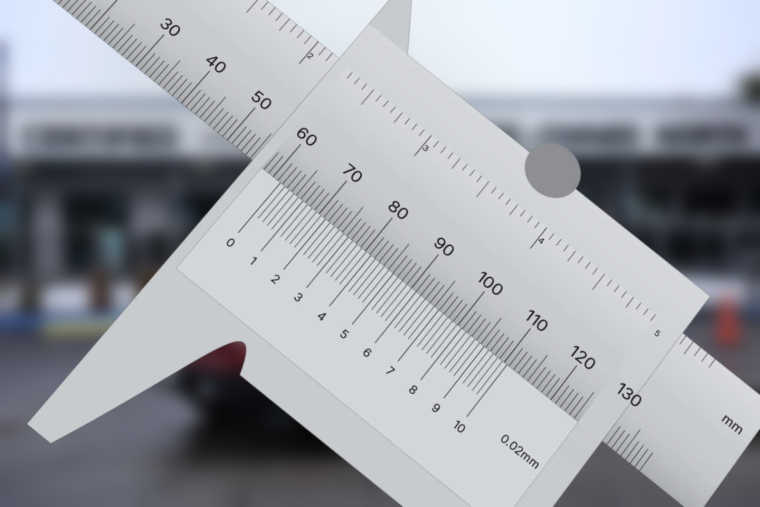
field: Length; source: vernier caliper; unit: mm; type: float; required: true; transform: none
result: 61.6 mm
